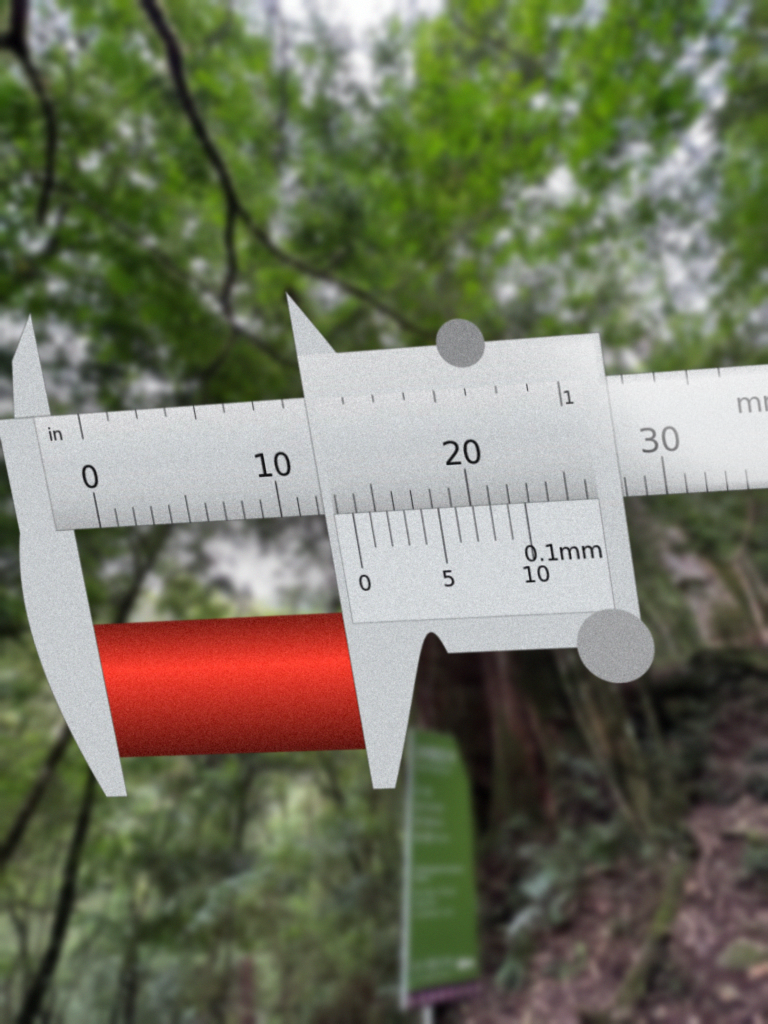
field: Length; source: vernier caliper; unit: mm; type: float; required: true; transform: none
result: 13.8 mm
